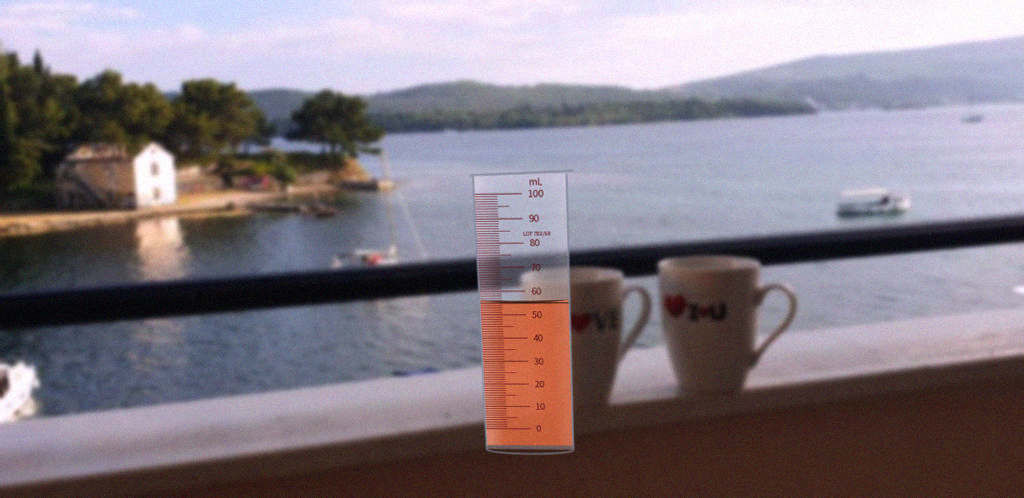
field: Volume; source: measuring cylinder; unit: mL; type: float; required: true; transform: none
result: 55 mL
